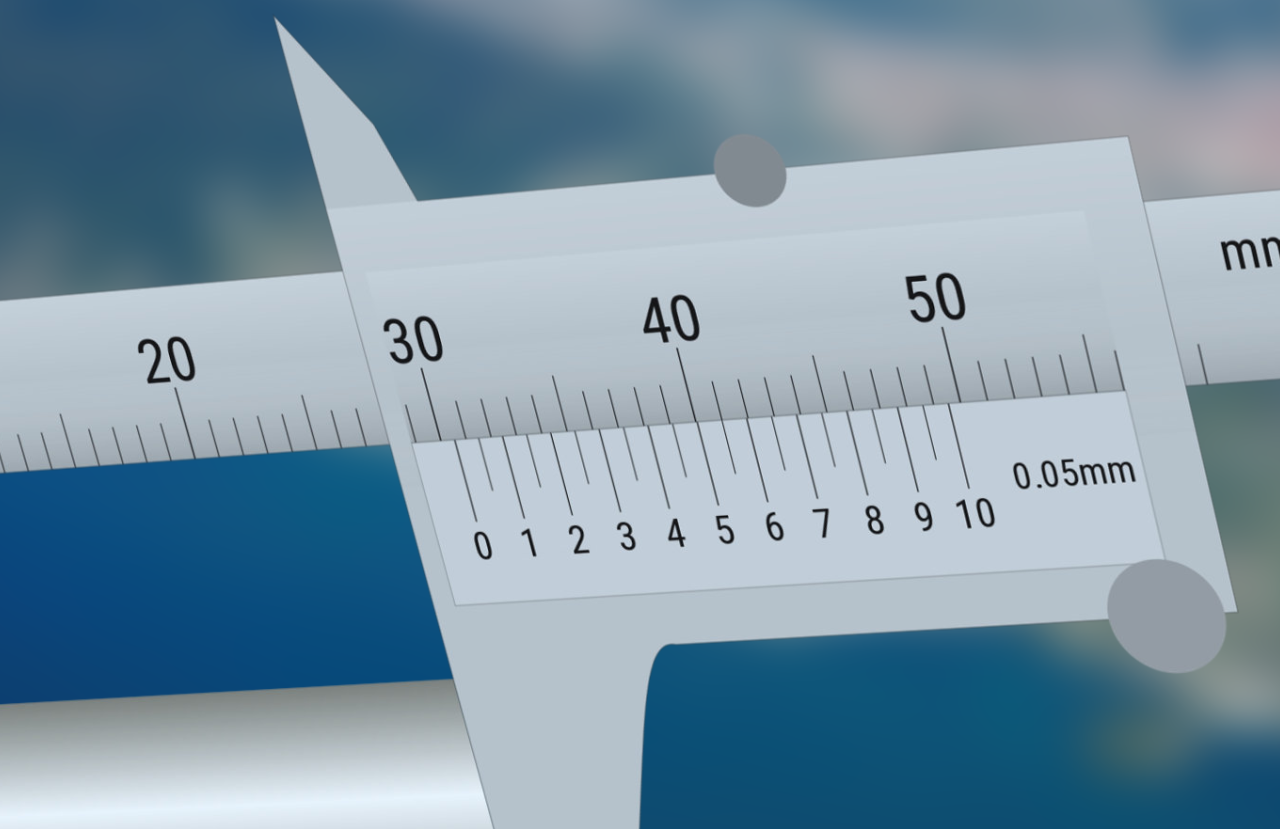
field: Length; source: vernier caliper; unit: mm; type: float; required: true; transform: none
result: 30.55 mm
